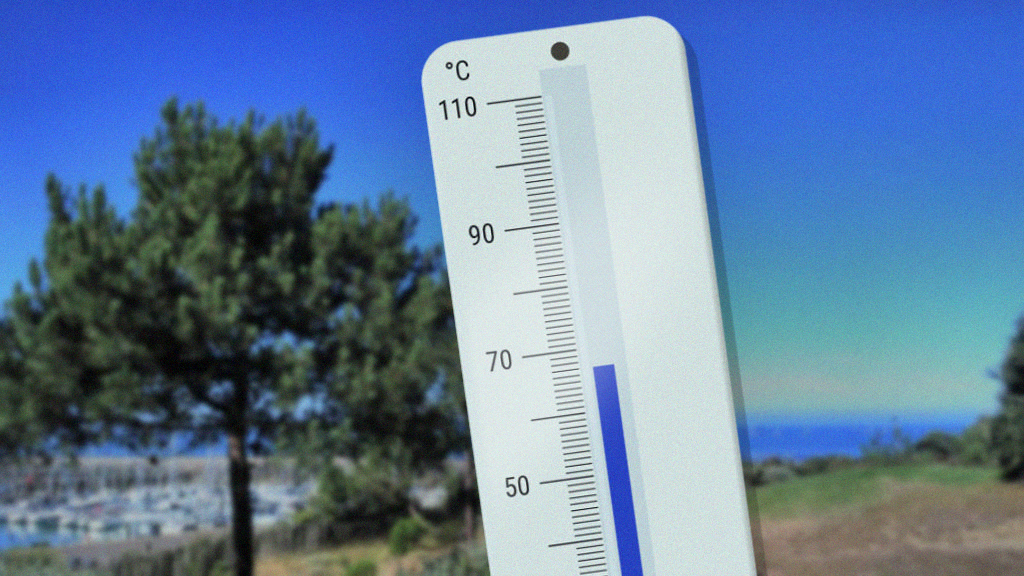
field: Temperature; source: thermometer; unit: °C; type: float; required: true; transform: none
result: 67 °C
